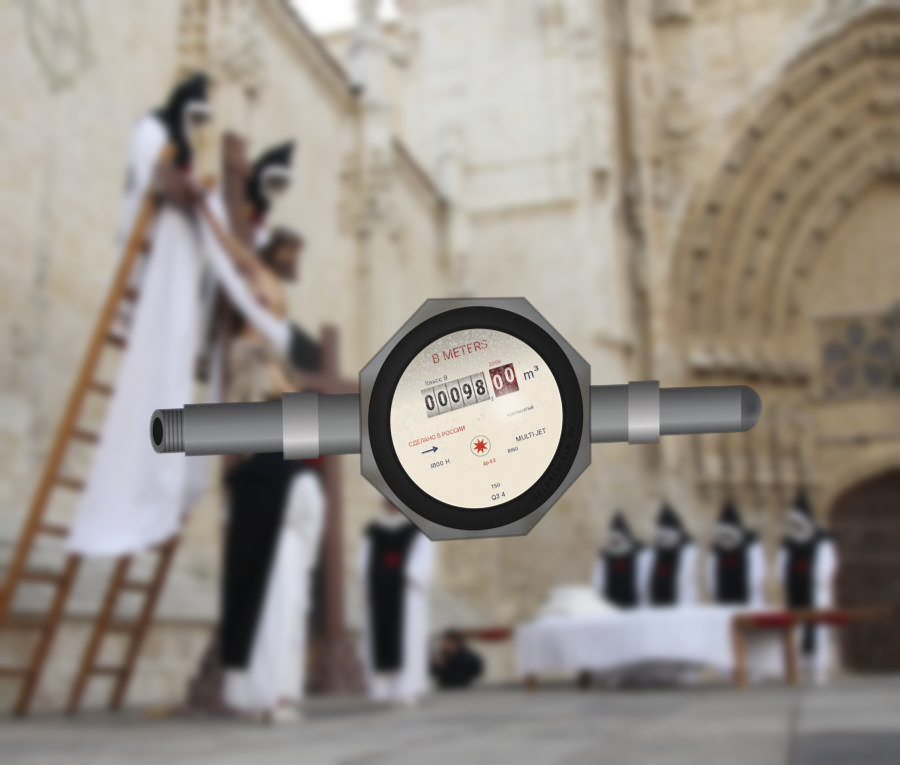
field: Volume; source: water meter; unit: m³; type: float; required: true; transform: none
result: 98.00 m³
